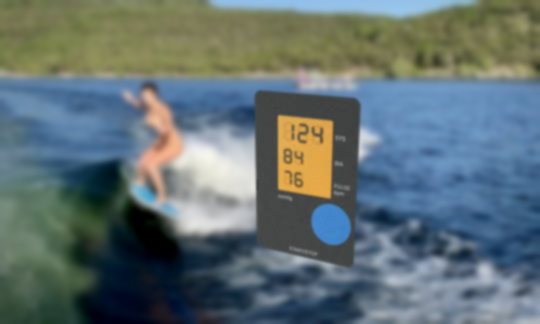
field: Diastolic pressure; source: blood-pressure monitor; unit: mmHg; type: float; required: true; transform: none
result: 84 mmHg
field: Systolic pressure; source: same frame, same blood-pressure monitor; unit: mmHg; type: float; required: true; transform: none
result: 124 mmHg
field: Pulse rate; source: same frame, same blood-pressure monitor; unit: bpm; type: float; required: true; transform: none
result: 76 bpm
